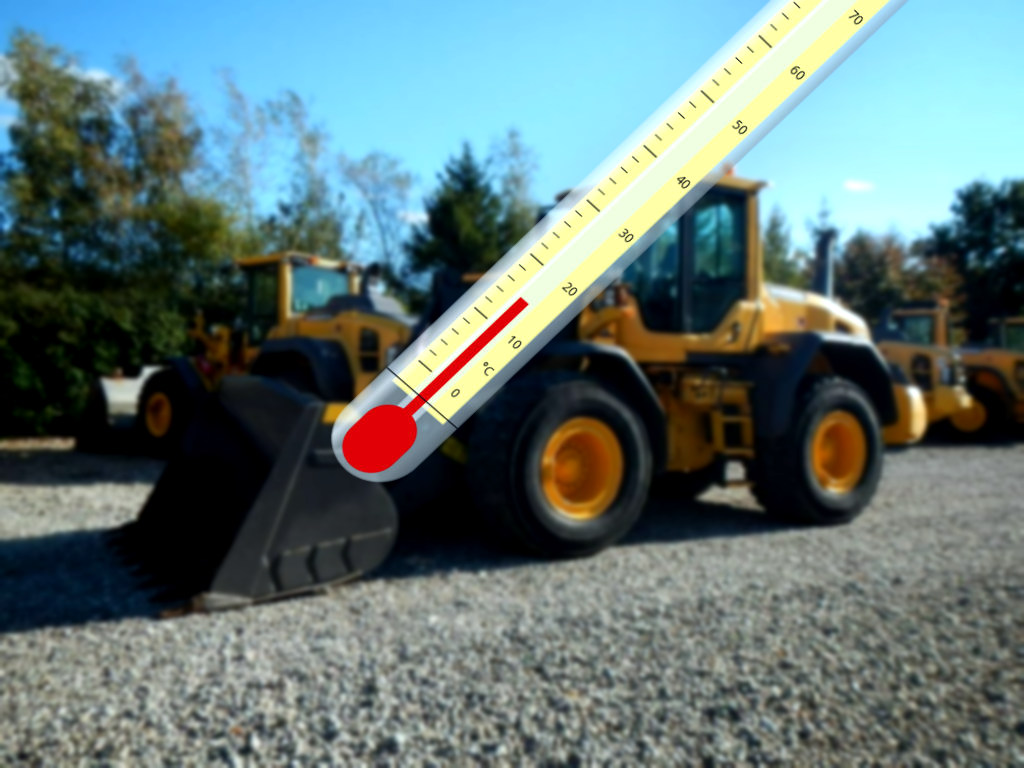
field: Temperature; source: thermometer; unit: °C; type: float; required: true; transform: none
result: 15 °C
